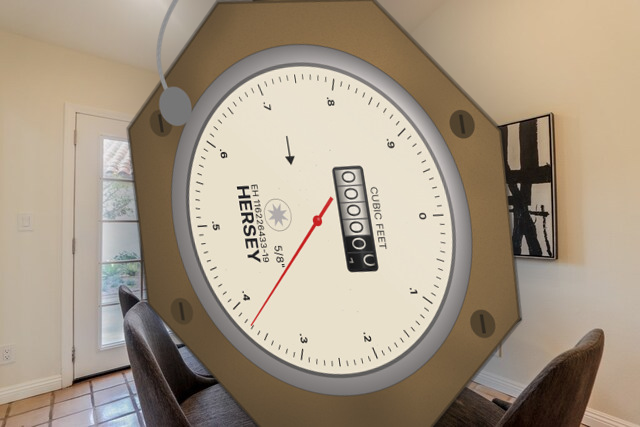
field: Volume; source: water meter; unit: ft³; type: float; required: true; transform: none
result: 0.37 ft³
